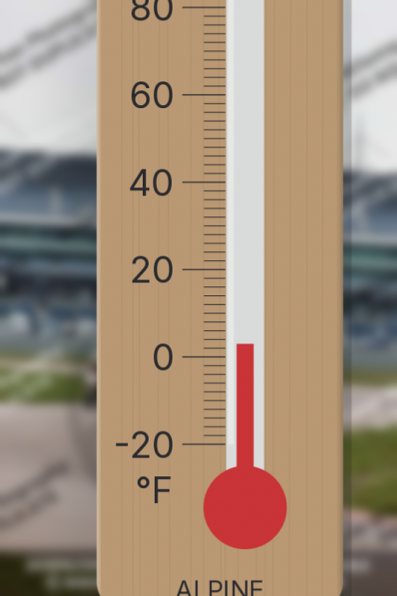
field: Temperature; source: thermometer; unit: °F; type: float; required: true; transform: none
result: 3 °F
